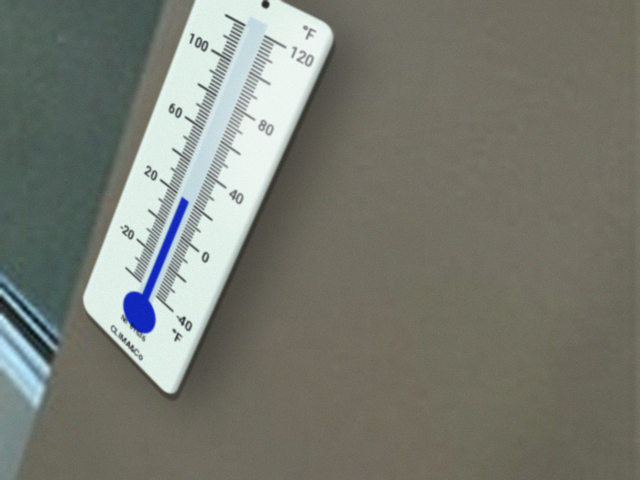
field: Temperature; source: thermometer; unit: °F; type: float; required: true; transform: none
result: 20 °F
